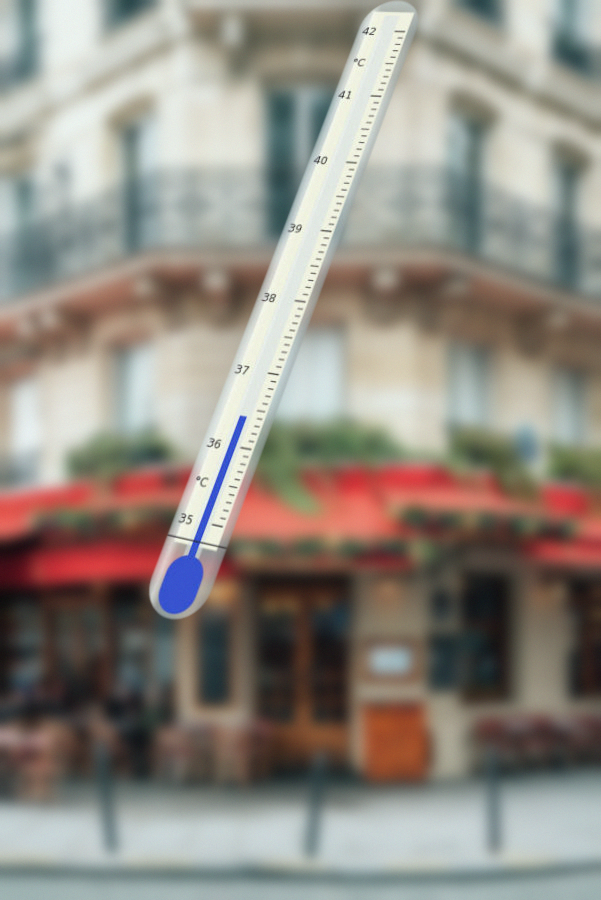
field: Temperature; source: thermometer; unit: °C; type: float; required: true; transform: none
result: 36.4 °C
